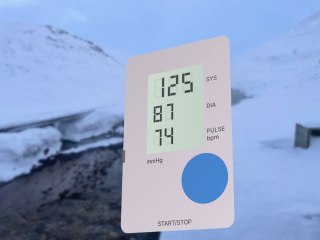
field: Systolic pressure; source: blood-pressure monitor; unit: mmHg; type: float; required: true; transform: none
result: 125 mmHg
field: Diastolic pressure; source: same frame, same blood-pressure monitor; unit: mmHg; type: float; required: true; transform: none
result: 87 mmHg
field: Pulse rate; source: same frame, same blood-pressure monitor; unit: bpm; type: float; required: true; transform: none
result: 74 bpm
